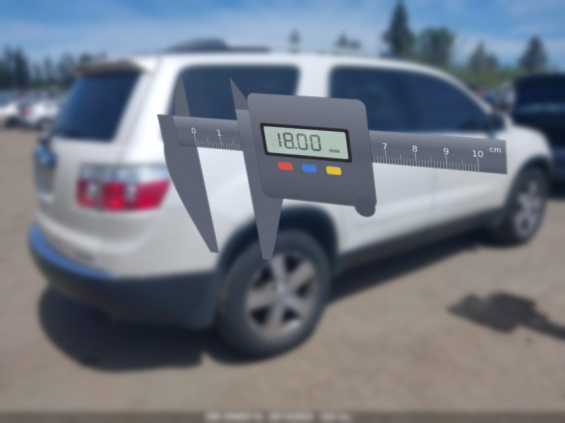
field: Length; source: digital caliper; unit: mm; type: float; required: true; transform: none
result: 18.00 mm
